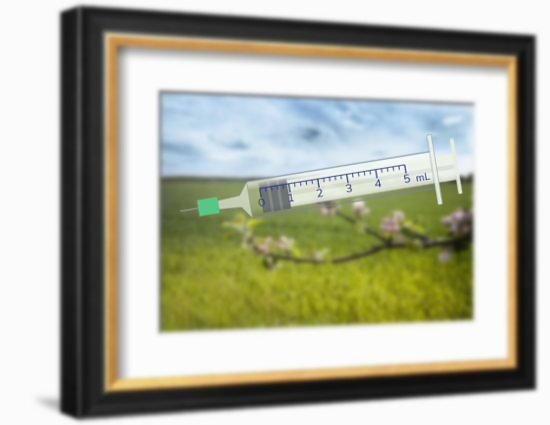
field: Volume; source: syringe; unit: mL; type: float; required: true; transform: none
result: 0 mL
